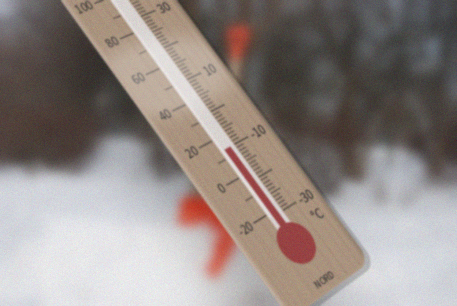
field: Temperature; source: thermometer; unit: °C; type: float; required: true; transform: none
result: -10 °C
